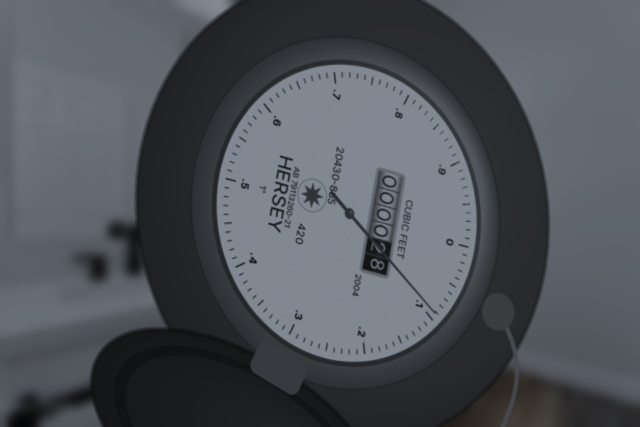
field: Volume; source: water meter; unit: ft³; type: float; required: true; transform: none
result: 28.09 ft³
